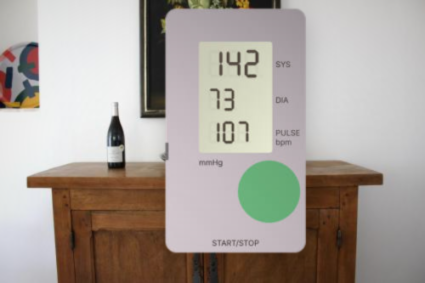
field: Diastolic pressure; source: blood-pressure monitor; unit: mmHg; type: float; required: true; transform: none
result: 73 mmHg
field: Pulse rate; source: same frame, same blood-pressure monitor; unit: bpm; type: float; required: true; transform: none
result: 107 bpm
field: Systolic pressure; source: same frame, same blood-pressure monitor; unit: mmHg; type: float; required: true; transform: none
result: 142 mmHg
